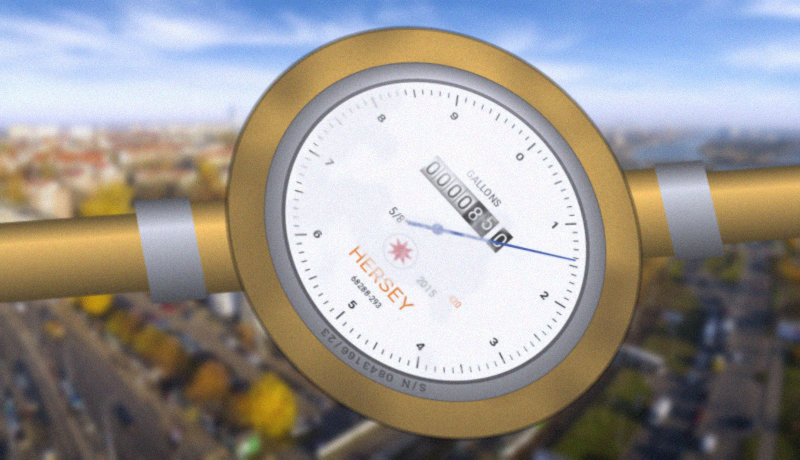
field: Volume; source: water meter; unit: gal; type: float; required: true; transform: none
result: 851.4 gal
